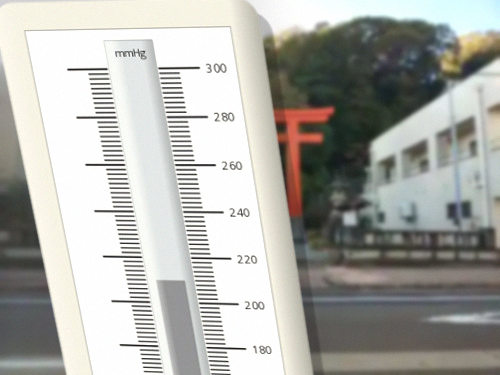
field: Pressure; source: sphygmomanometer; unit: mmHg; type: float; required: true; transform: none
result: 210 mmHg
